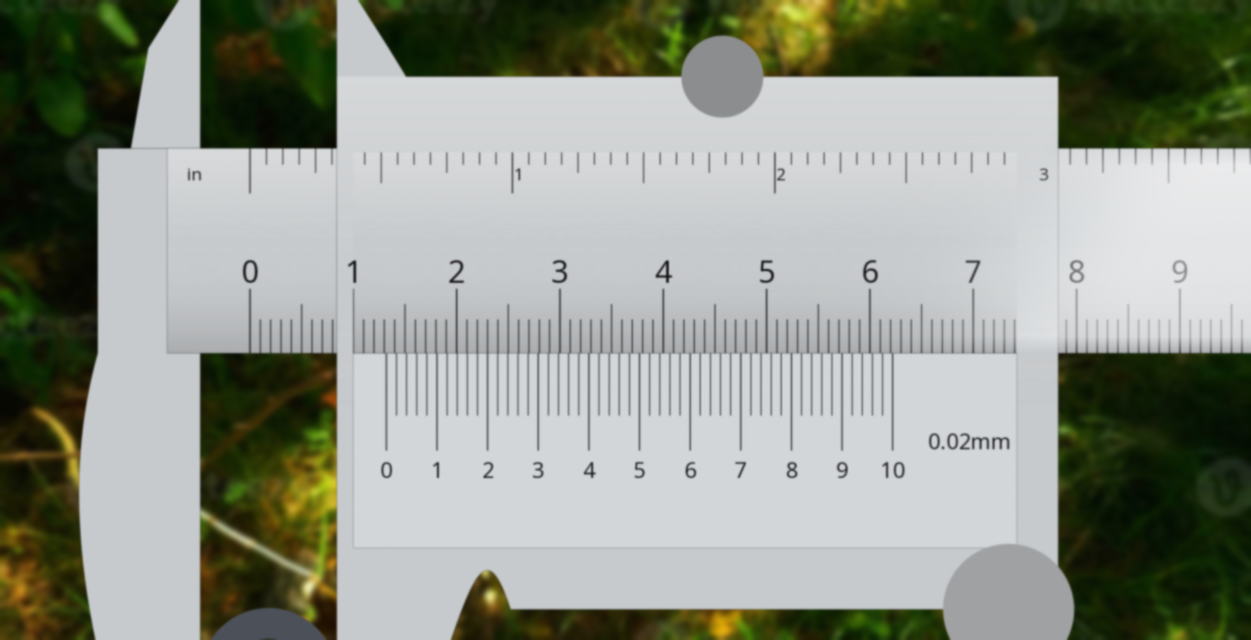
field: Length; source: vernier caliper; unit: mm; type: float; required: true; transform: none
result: 13.2 mm
